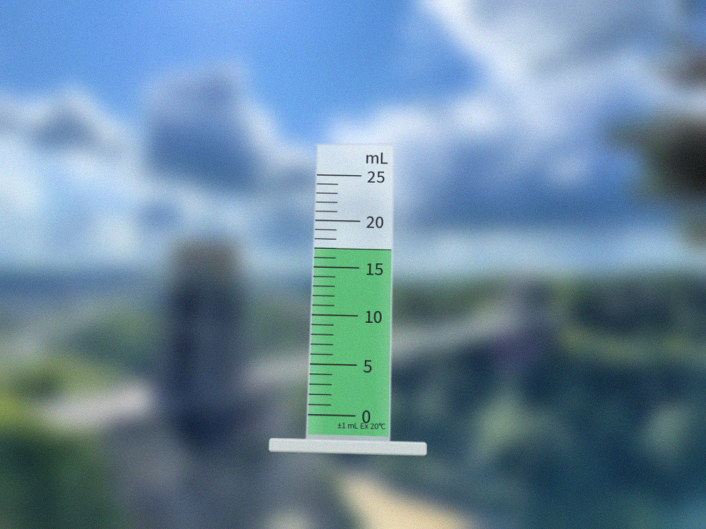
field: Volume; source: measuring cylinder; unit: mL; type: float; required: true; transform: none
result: 17 mL
